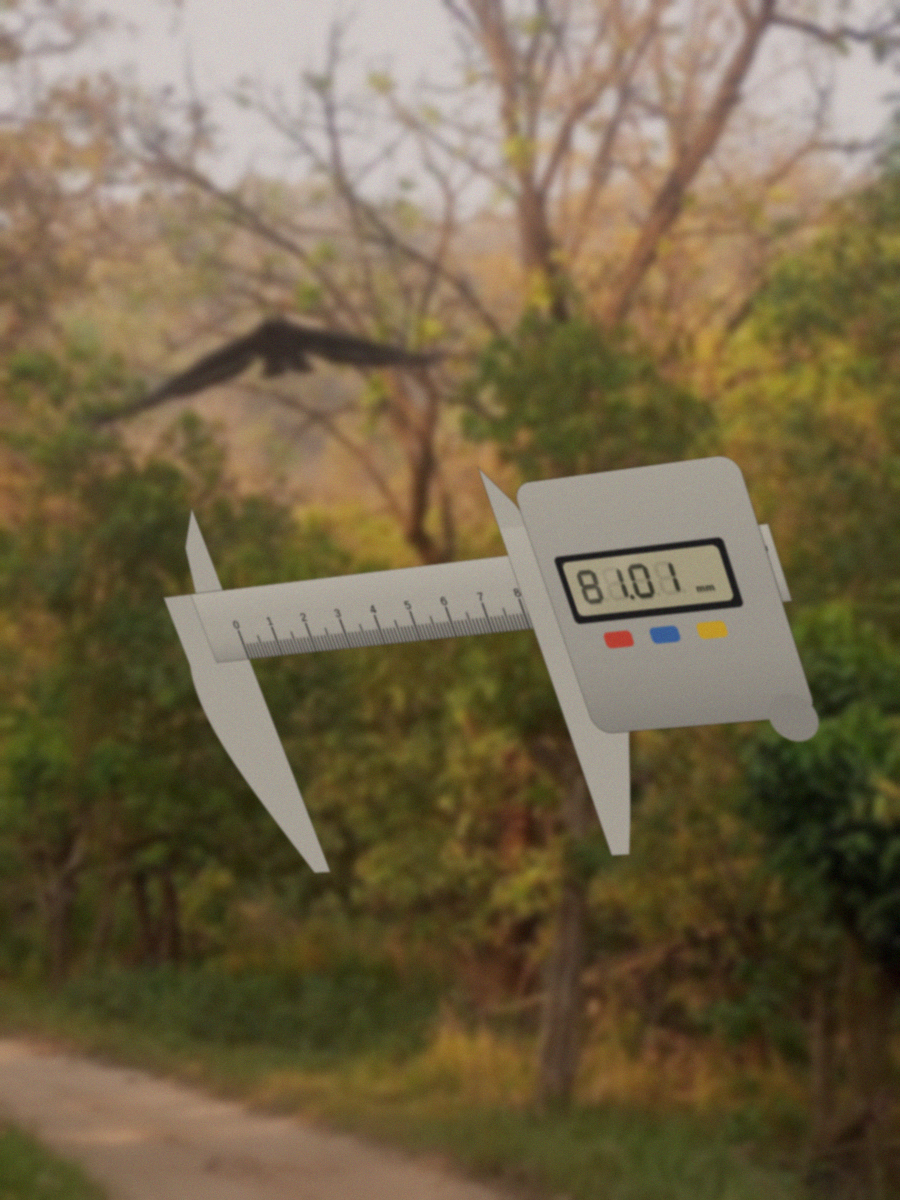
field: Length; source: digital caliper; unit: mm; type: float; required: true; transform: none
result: 81.01 mm
